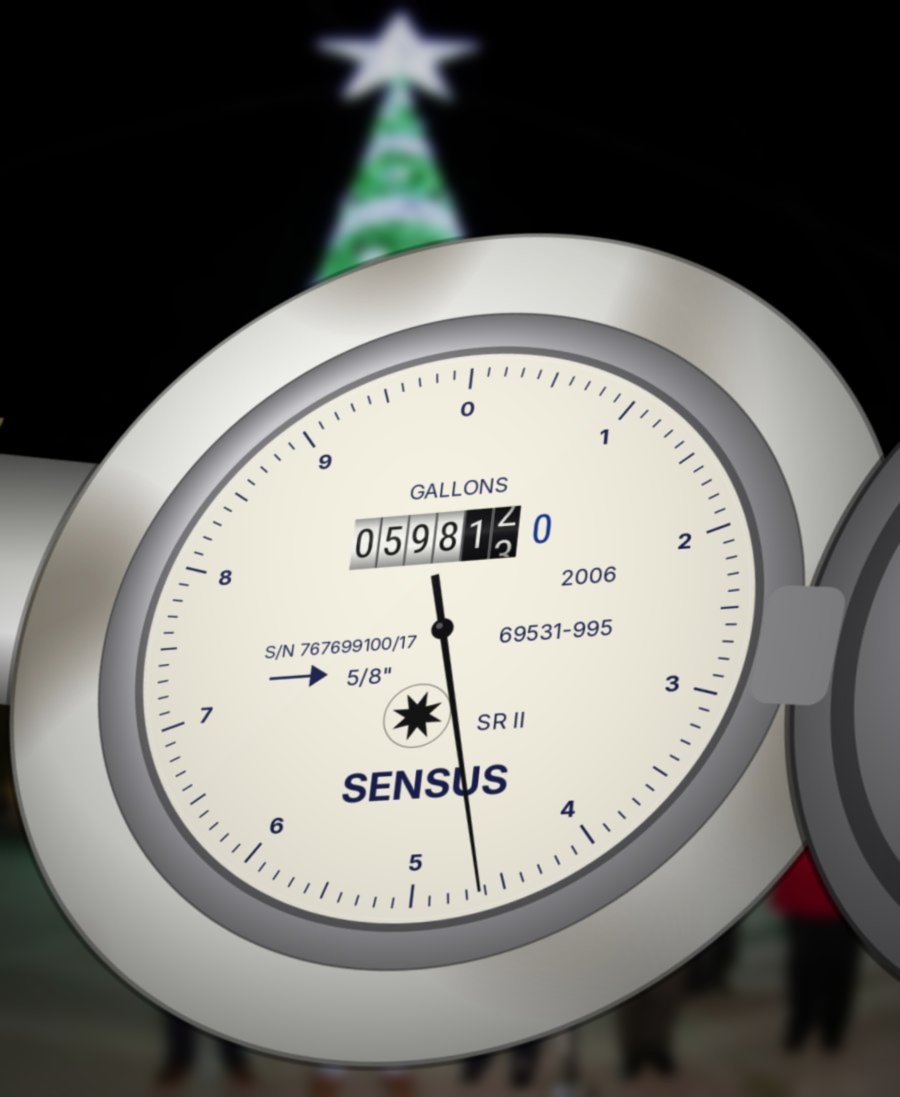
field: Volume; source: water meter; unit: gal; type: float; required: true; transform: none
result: 598124.6 gal
